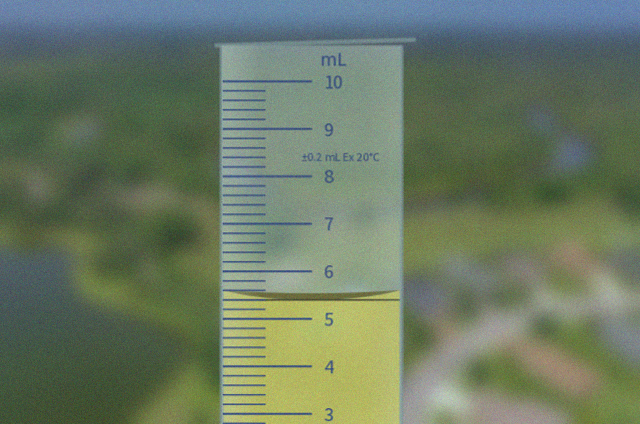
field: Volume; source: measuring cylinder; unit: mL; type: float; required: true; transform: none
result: 5.4 mL
